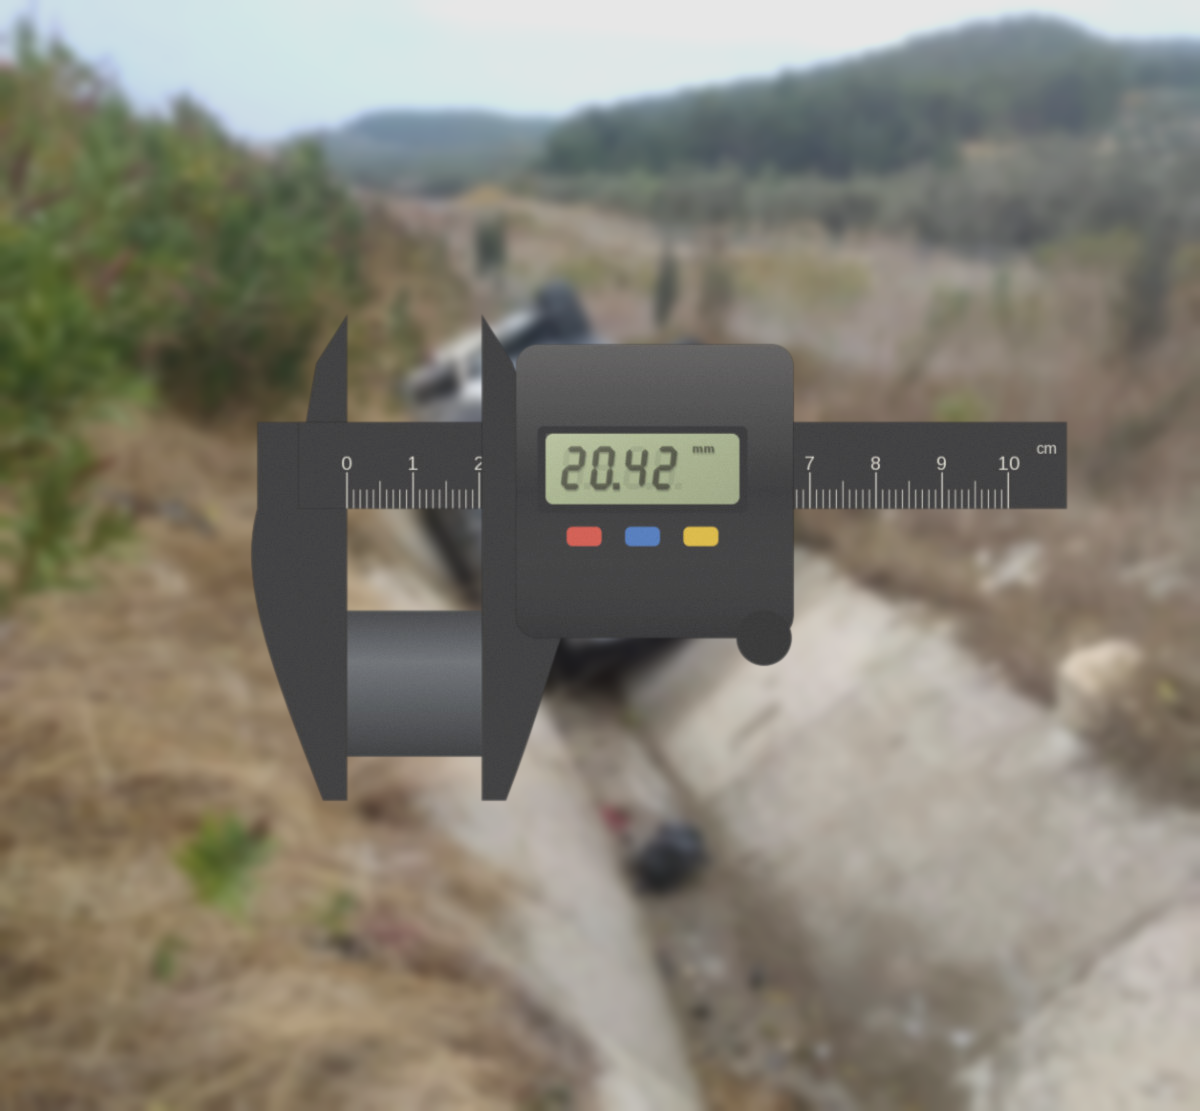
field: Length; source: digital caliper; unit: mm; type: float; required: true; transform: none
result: 20.42 mm
